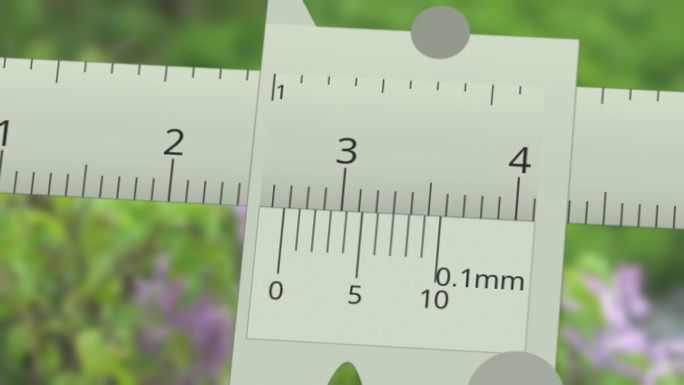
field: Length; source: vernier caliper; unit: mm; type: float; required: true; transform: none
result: 26.7 mm
